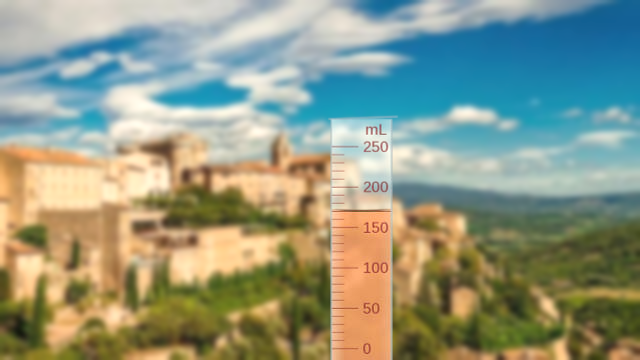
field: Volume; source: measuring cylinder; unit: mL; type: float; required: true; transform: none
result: 170 mL
